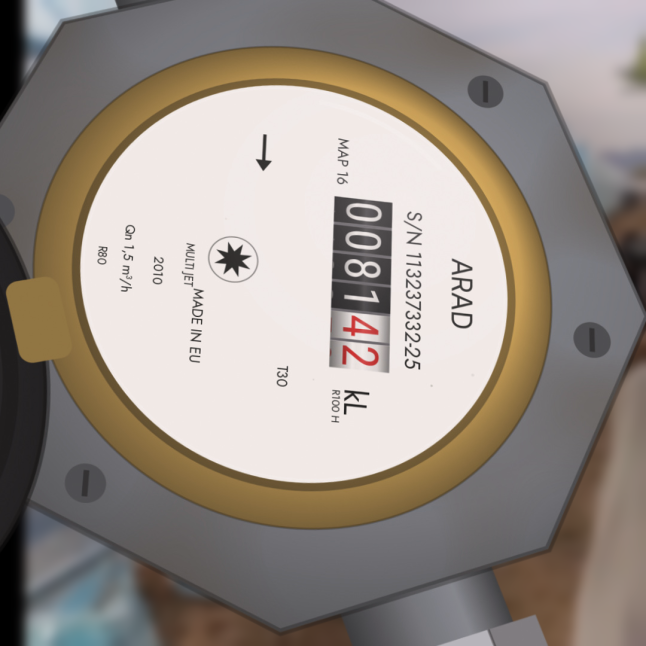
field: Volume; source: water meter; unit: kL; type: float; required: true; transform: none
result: 81.42 kL
